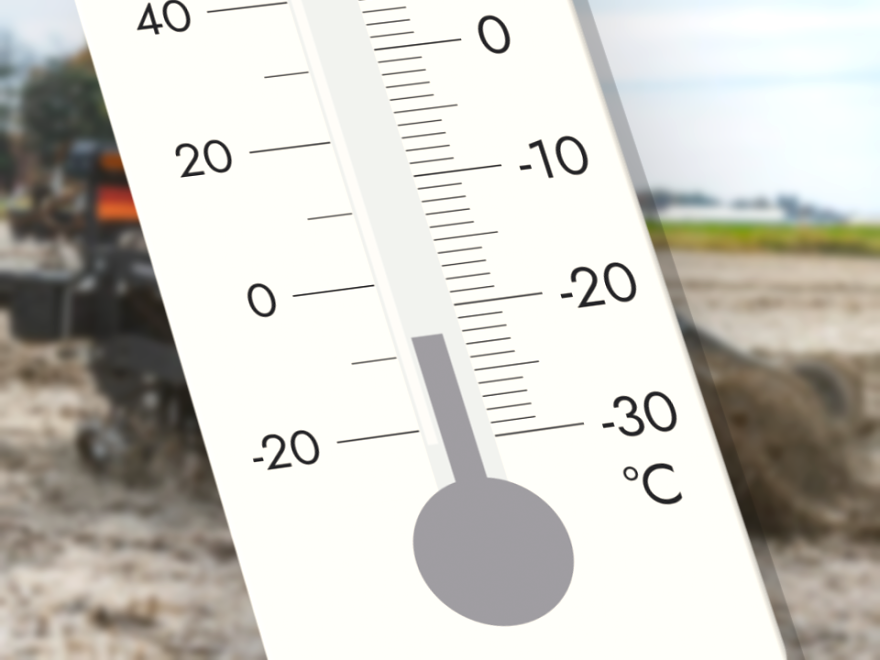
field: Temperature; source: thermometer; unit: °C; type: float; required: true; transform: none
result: -22 °C
